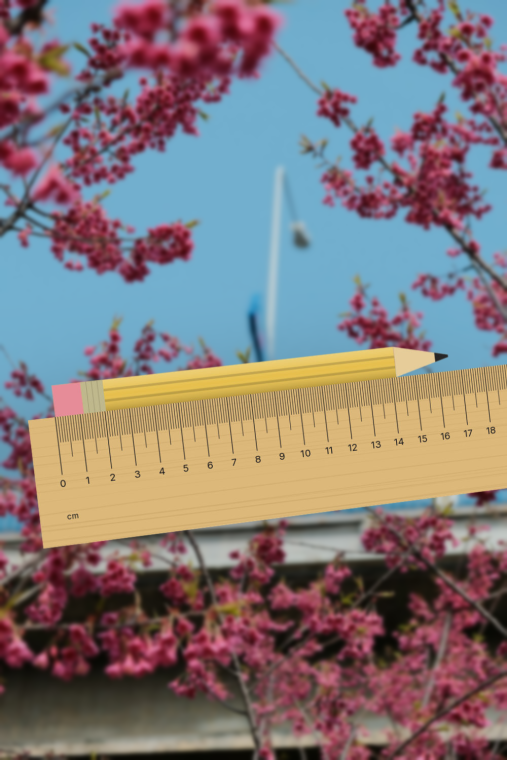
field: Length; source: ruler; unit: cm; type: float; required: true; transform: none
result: 16.5 cm
